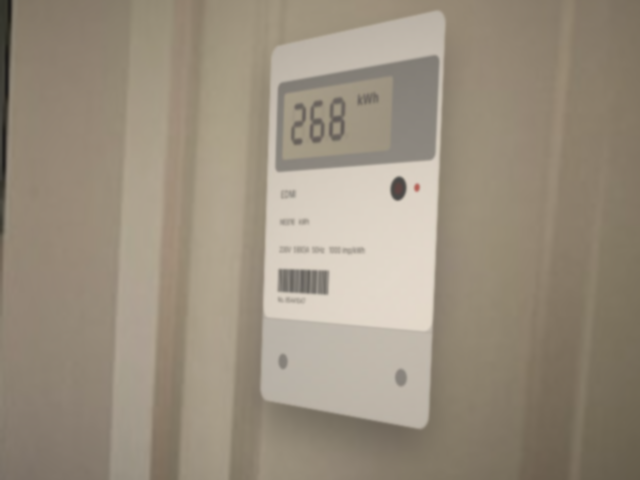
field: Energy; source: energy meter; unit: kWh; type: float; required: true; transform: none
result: 268 kWh
